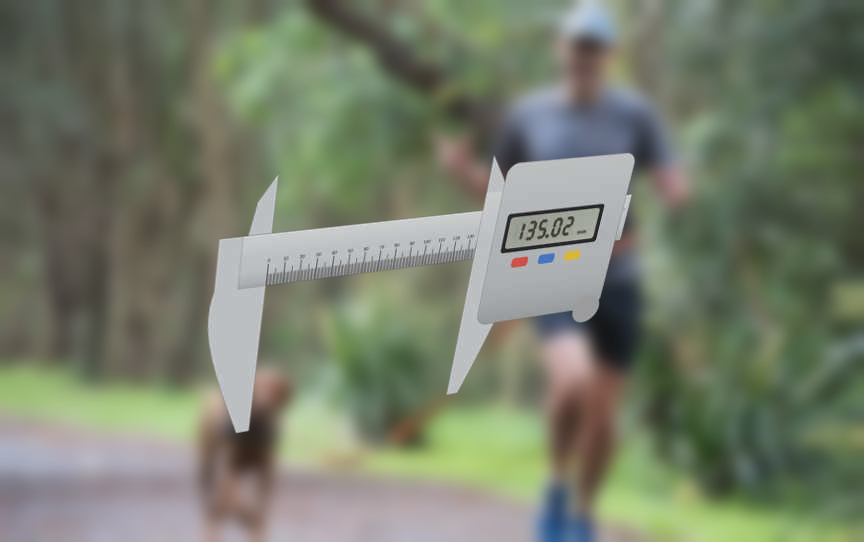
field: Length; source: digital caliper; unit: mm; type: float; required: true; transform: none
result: 135.02 mm
